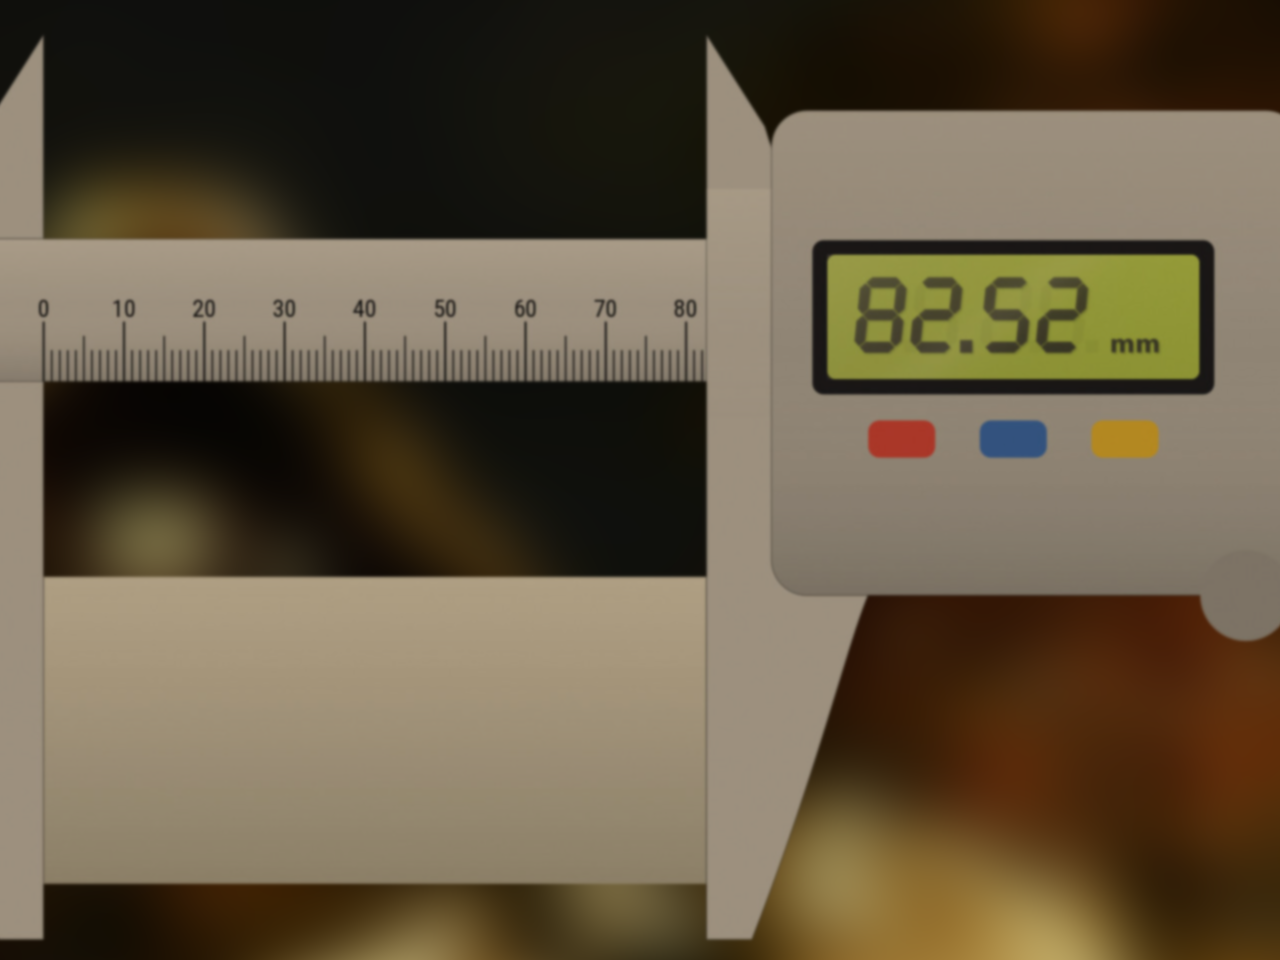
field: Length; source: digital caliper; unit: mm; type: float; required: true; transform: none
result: 82.52 mm
